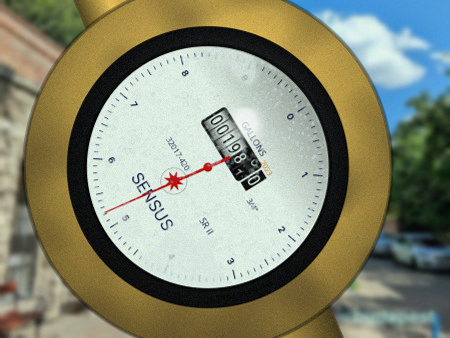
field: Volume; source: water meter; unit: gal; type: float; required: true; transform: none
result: 19805.2 gal
